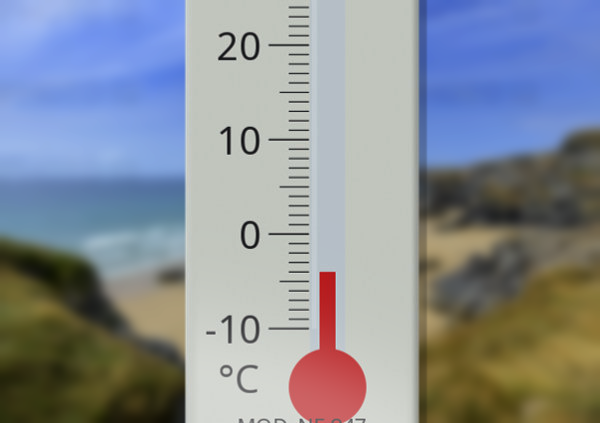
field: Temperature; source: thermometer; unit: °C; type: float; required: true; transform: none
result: -4 °C
